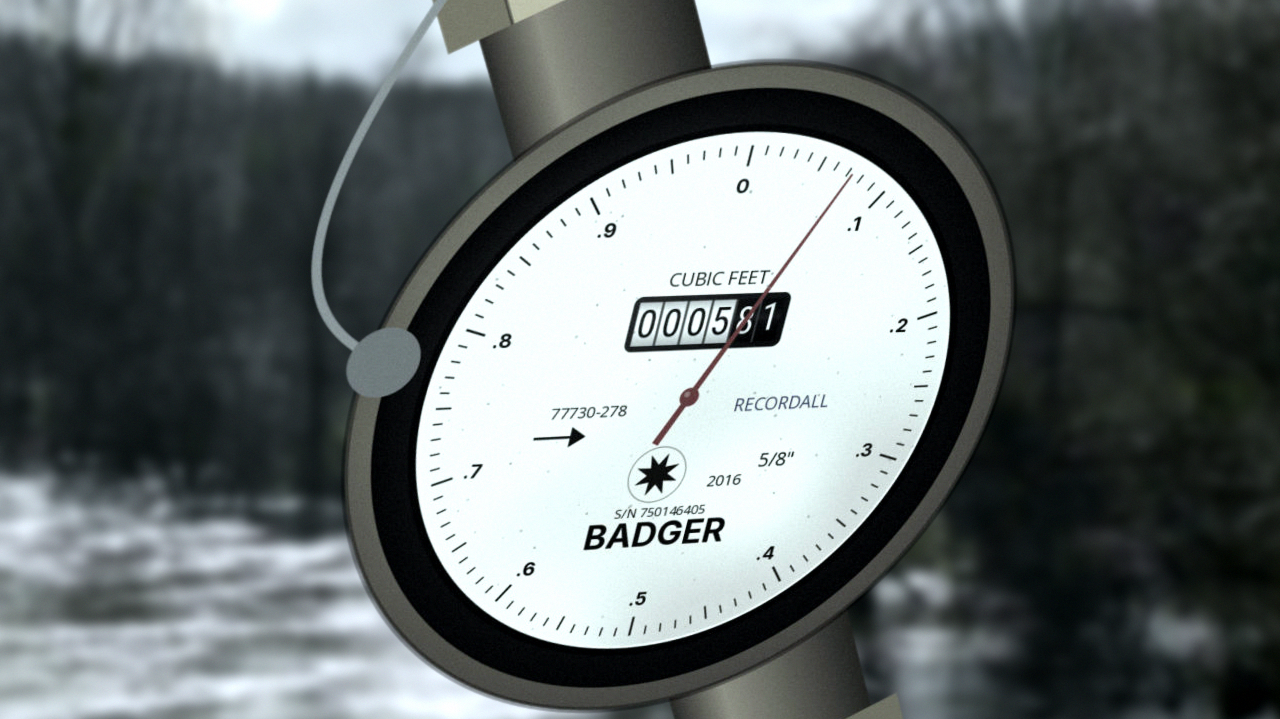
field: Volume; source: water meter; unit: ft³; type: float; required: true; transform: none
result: 581.07 ft³
